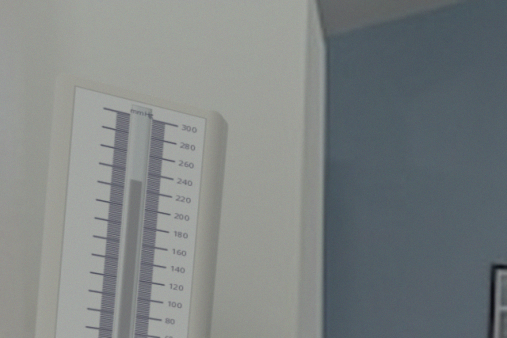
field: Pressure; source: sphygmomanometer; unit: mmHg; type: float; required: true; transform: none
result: 230 mmHg
